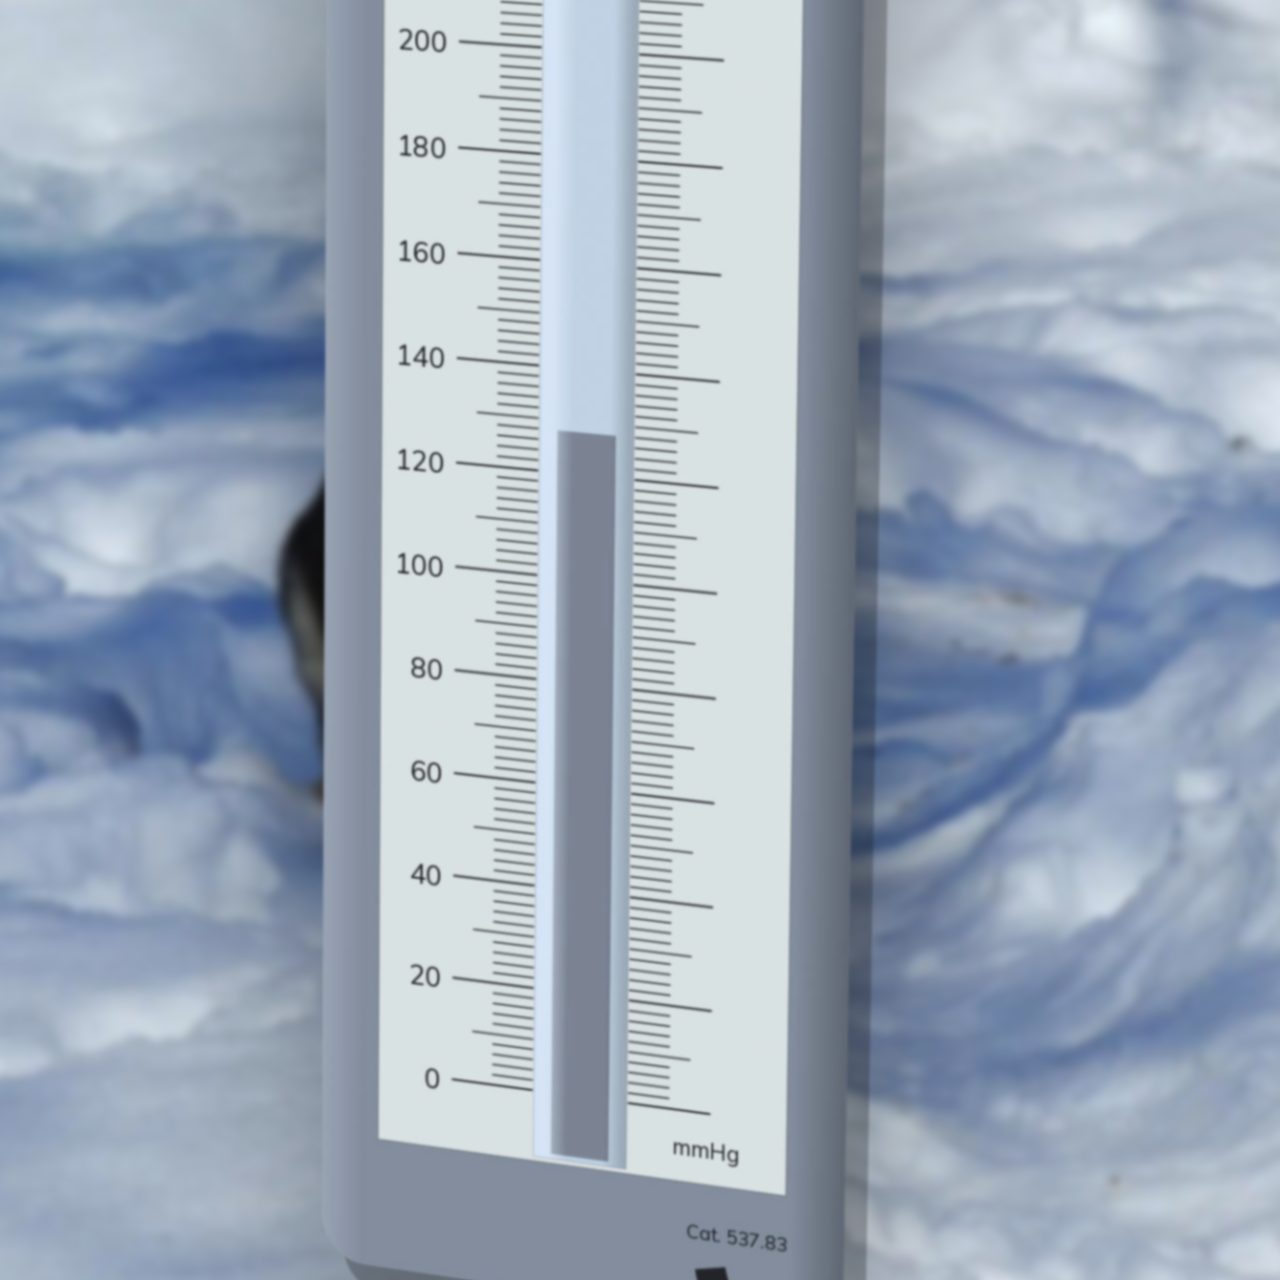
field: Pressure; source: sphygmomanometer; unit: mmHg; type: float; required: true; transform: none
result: 128 mmHg
